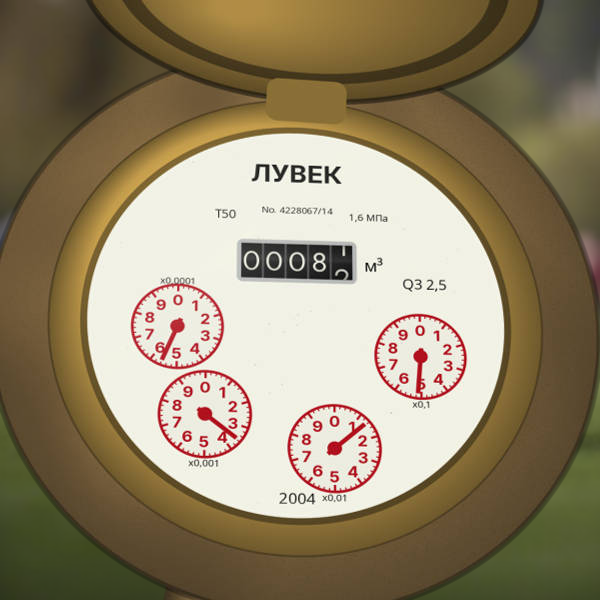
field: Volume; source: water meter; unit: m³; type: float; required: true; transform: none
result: 81.5135 m³
